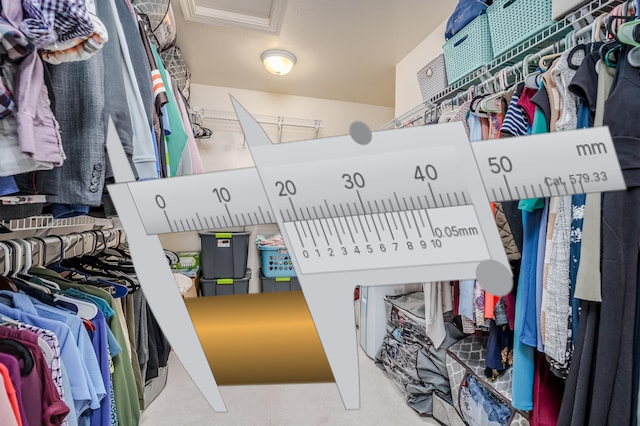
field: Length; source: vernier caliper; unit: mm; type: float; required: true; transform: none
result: 19.4 mm
